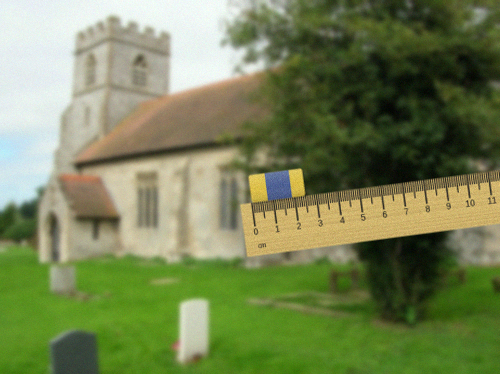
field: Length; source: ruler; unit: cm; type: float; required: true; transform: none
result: 2.5 cm
